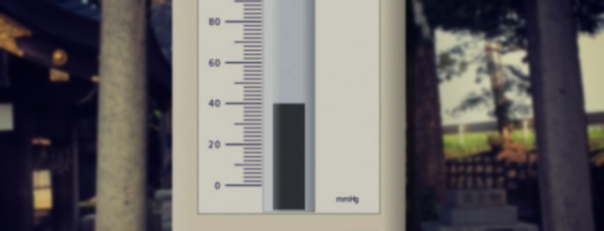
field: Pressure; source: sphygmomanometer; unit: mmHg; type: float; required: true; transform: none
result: 40 mmHg
